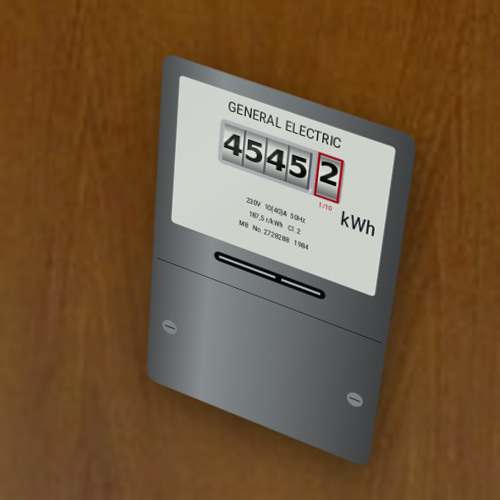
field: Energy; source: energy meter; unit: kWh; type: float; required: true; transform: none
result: 4545.2 kWh
